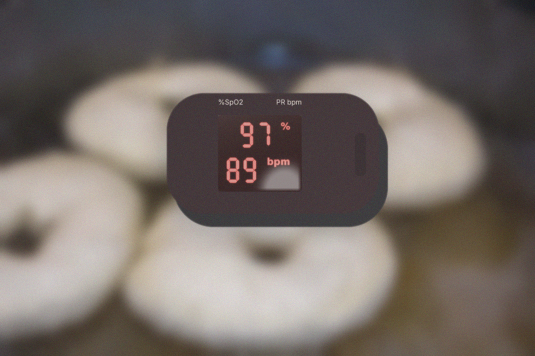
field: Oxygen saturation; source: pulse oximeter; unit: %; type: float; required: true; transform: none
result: 97 %
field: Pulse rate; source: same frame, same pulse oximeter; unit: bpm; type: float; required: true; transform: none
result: 89 bpm
